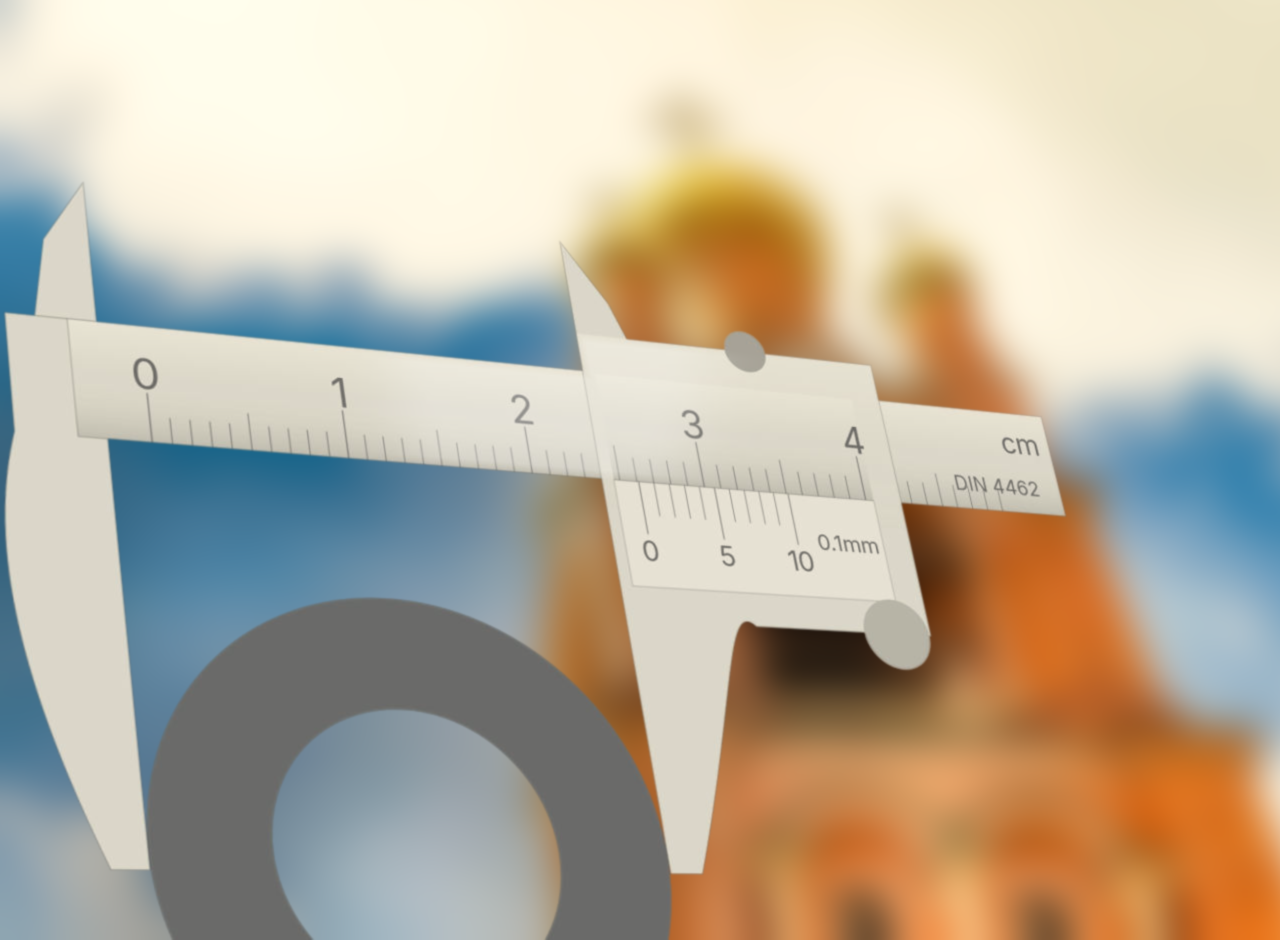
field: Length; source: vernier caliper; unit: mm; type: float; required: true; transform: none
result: 26.1 mm
